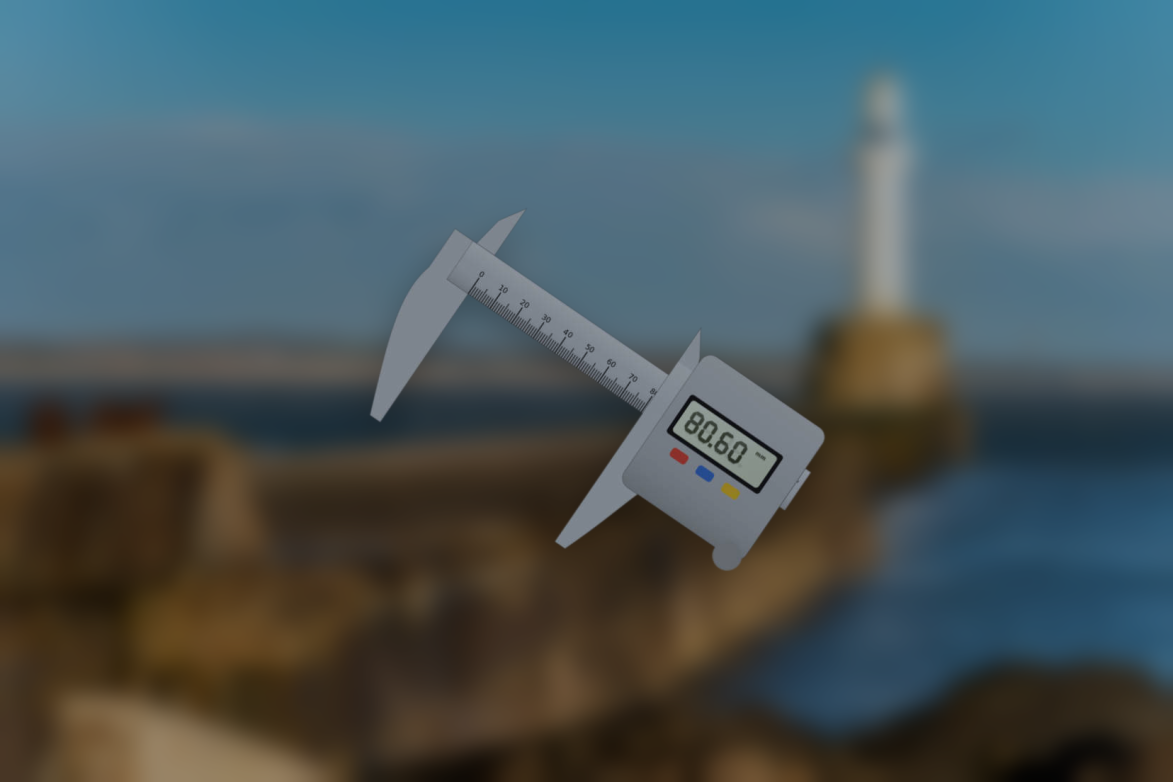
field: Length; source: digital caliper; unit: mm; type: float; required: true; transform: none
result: 80.60 mm
